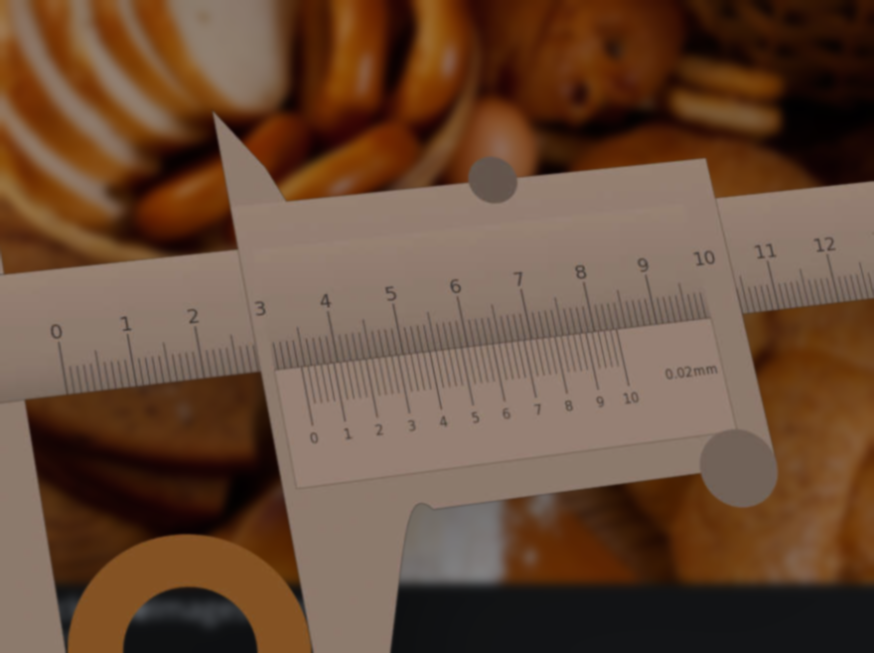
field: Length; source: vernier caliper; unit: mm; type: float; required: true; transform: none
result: 34.5 mm
